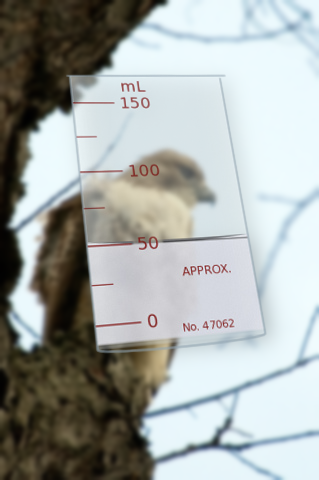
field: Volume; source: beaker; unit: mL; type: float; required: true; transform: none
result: 50 mL
